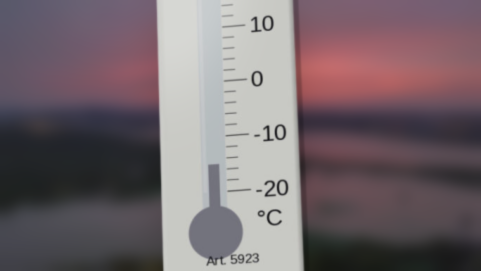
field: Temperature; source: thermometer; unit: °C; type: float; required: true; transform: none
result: -15 °C
